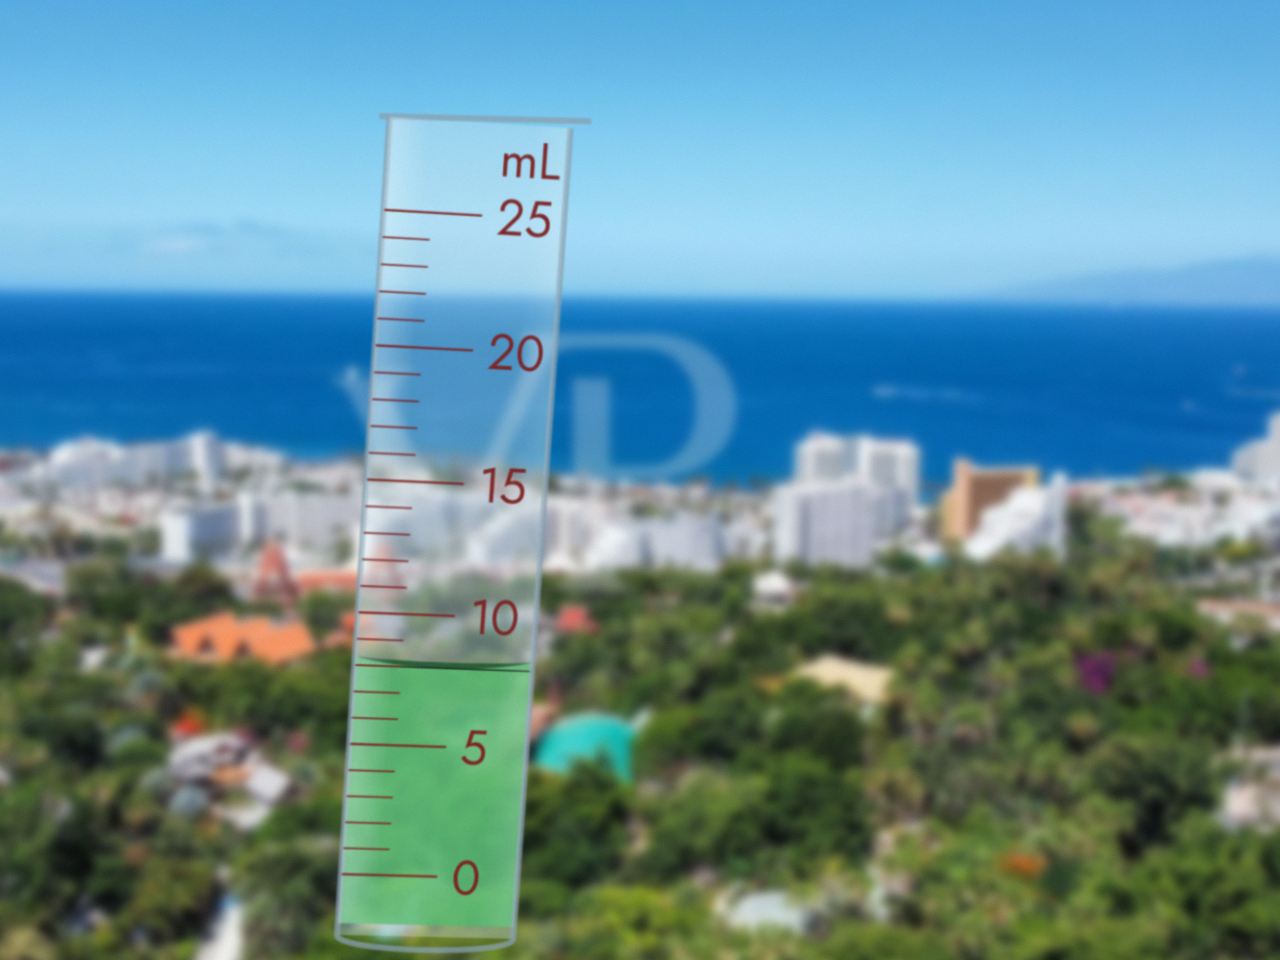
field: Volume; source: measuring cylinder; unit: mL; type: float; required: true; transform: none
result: 8 mL
